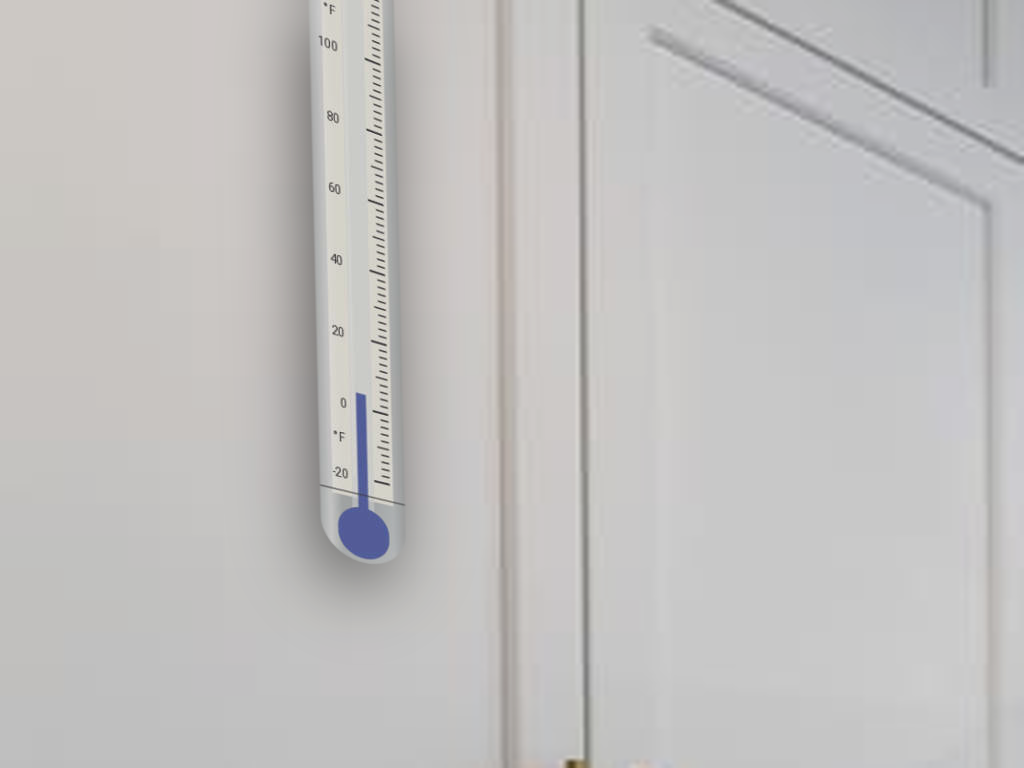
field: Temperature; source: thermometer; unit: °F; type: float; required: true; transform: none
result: 4 °F
